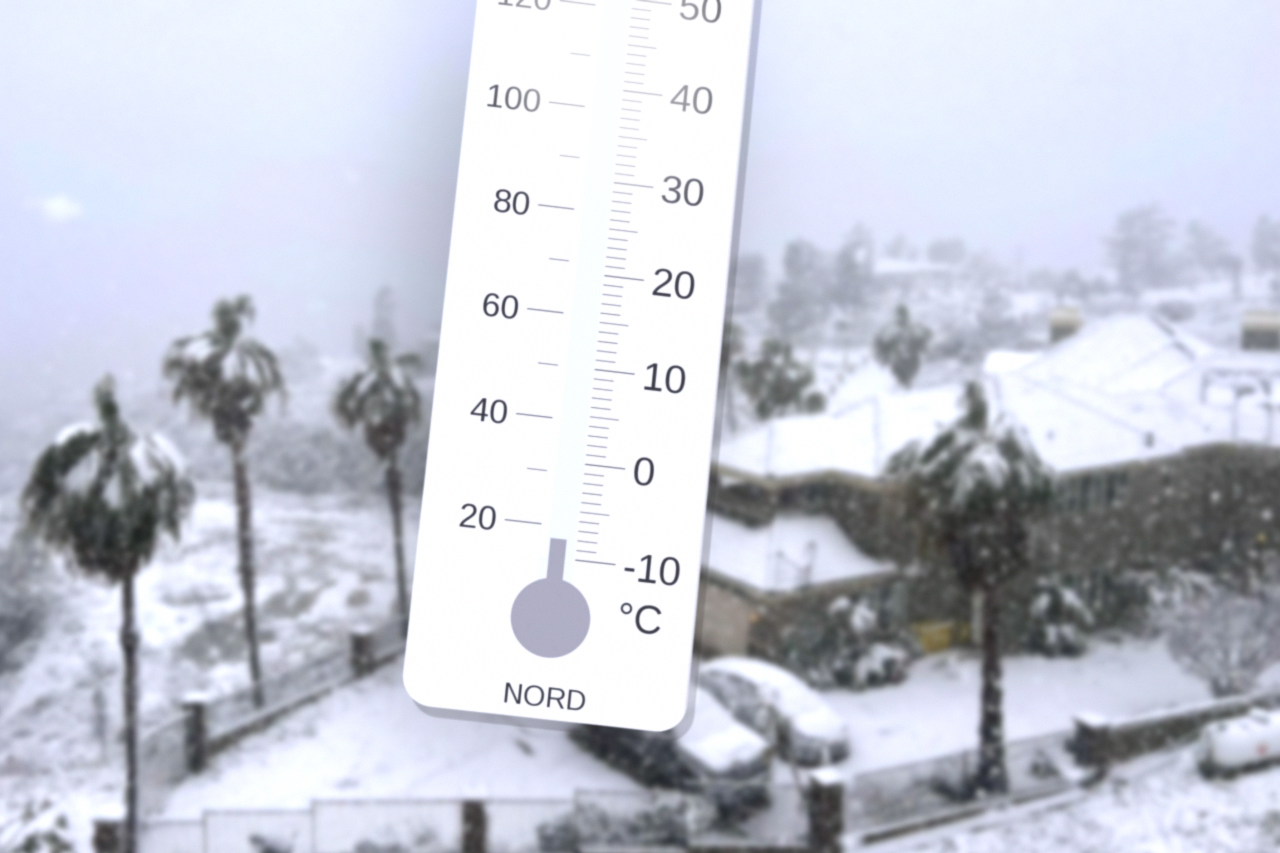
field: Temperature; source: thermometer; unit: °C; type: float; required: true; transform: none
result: -8 °C
